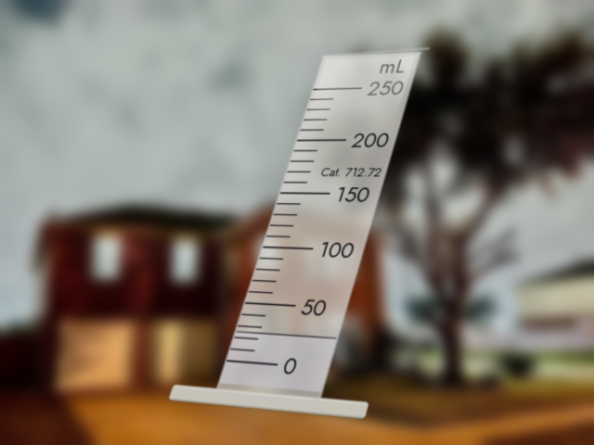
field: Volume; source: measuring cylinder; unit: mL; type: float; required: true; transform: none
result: 25 mL
